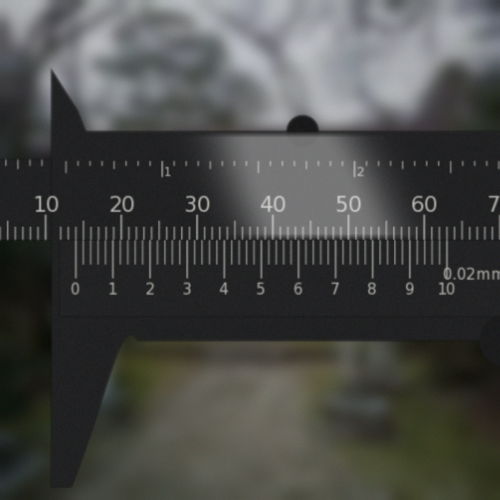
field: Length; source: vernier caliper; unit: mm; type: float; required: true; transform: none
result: 14.0 mm
